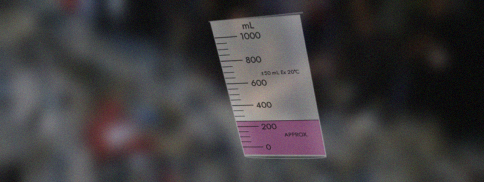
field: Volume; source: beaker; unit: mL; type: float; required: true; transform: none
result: 250 mL
